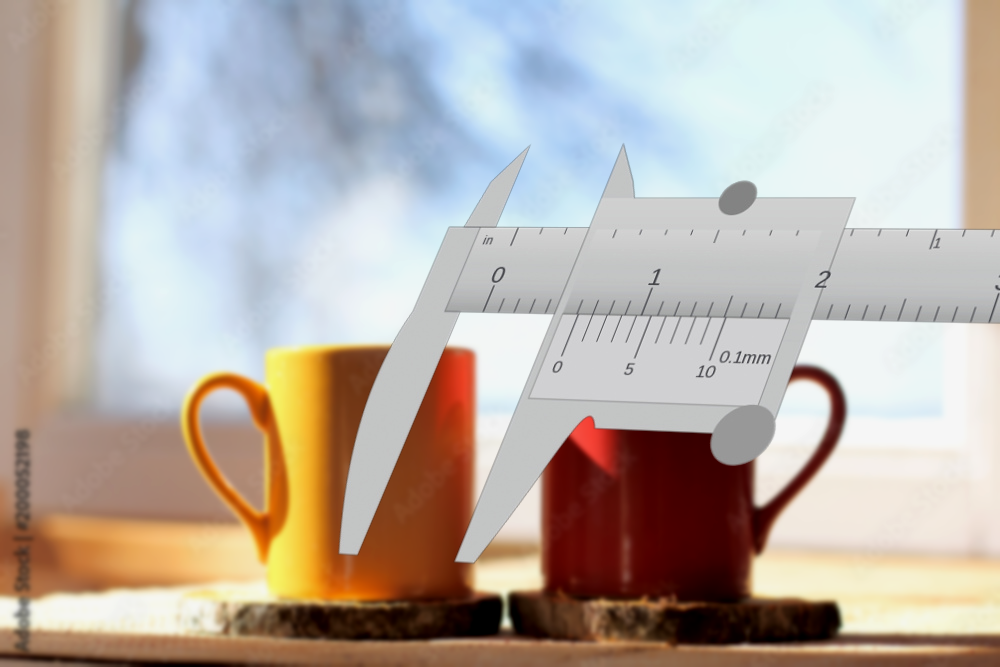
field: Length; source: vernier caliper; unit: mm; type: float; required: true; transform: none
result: 6.1 mm
